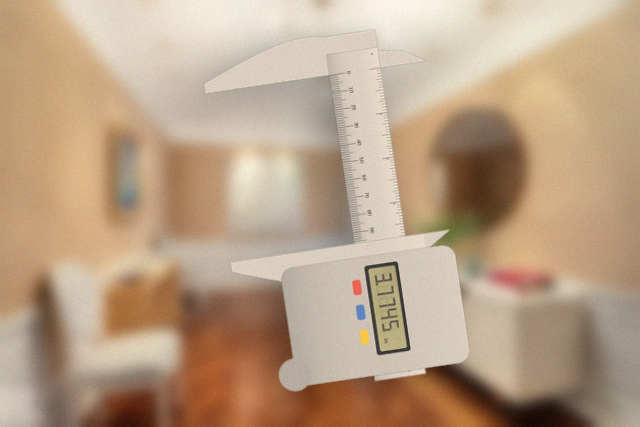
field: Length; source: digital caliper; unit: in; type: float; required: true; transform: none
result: 3.7745 in
